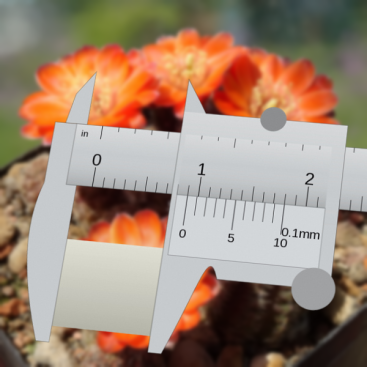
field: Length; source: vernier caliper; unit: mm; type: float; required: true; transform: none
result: 9.0 mm
